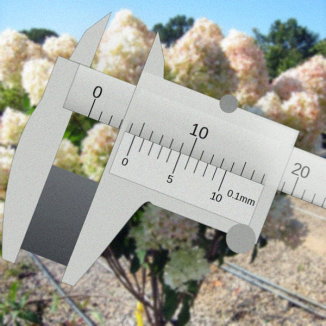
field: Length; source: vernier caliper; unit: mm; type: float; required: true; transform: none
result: 4.6 mm
